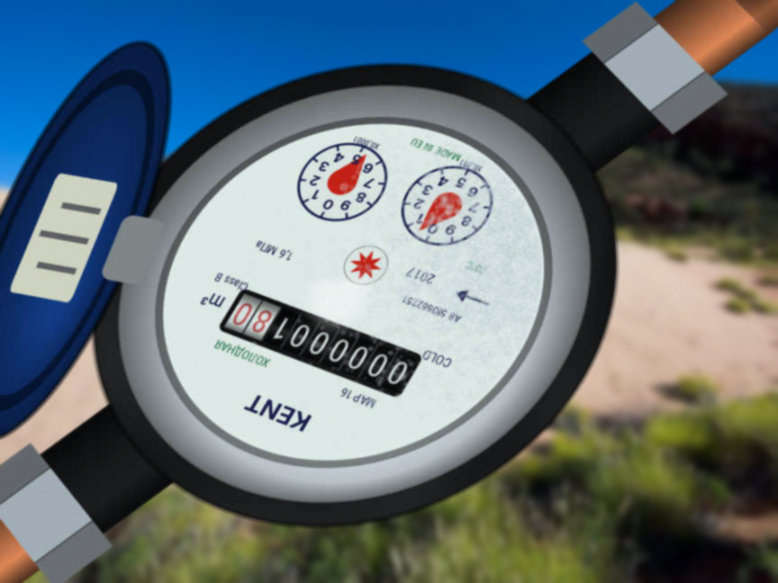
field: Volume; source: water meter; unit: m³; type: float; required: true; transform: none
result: 1.8005 m³
